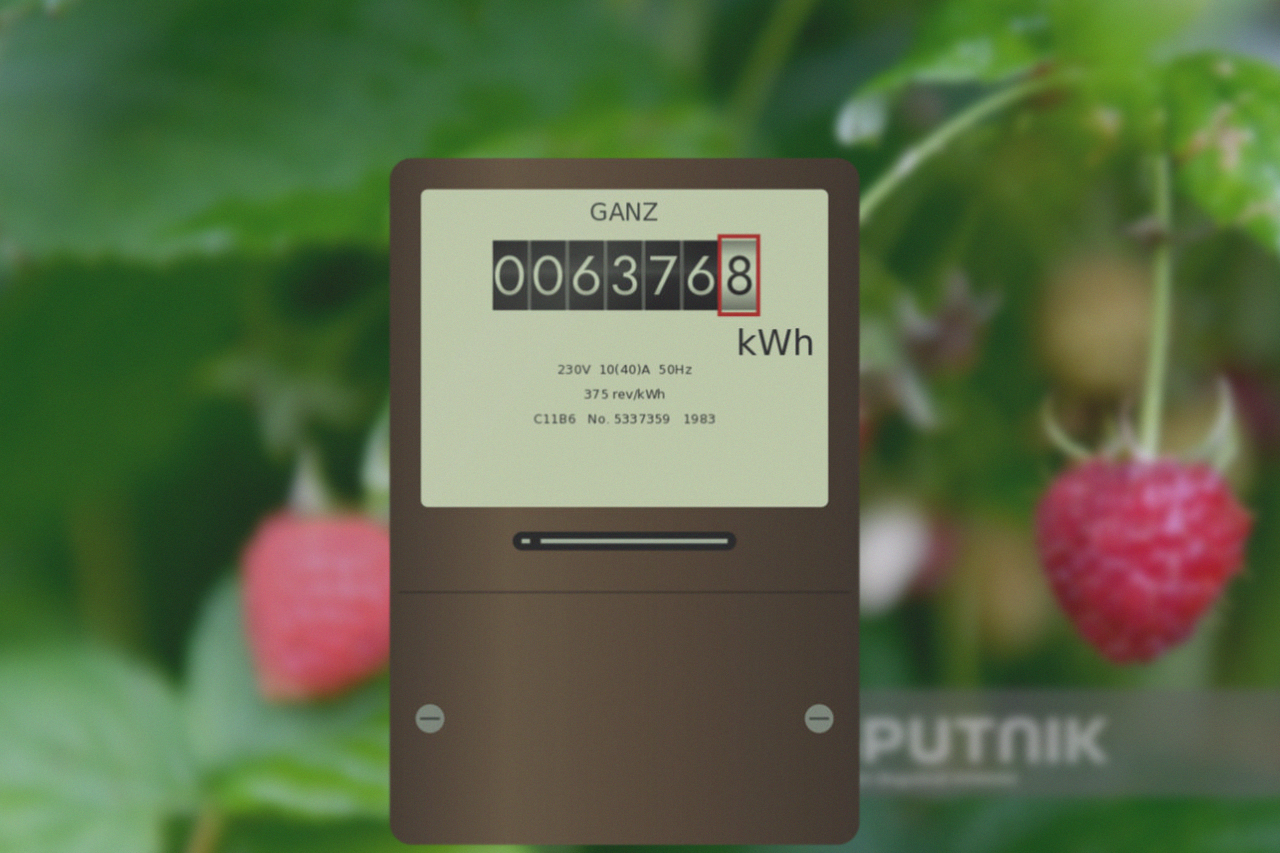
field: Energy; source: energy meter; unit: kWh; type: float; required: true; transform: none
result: 6376.8 kWh
